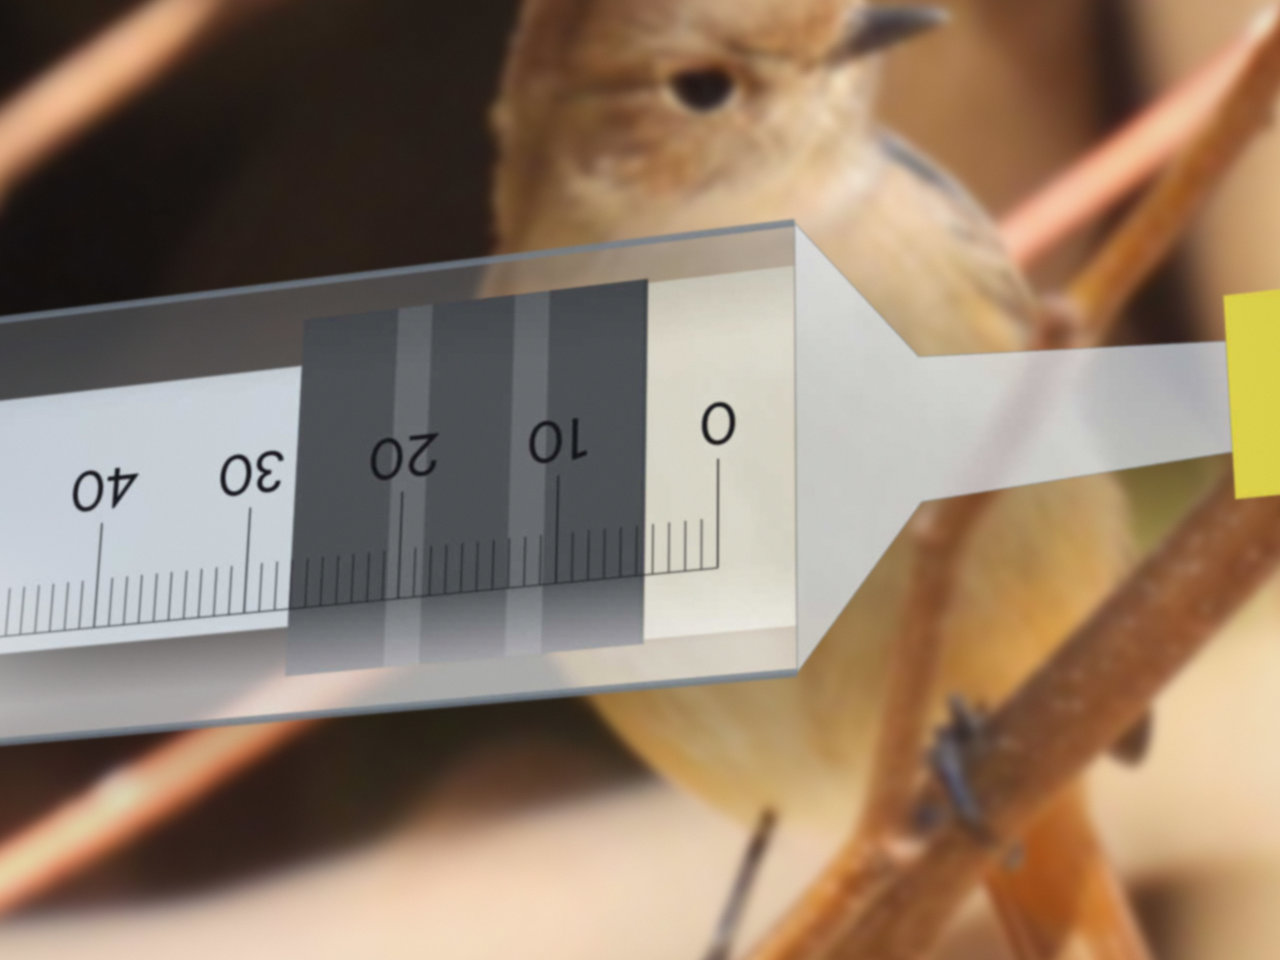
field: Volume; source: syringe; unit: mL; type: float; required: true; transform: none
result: 4.5 mL
